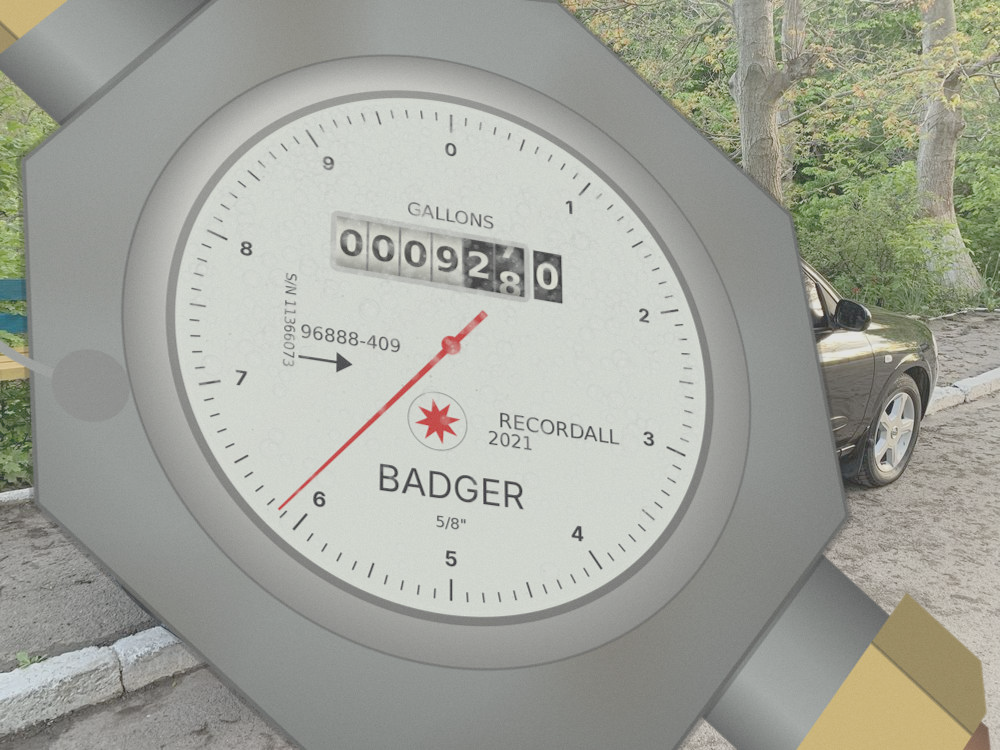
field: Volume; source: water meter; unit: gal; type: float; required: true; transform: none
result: 9276.1 gal
